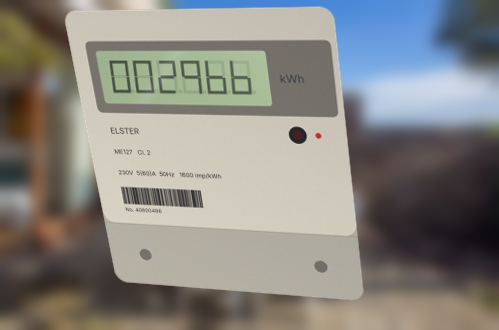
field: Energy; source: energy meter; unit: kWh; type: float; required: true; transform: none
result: 2966 kWh
